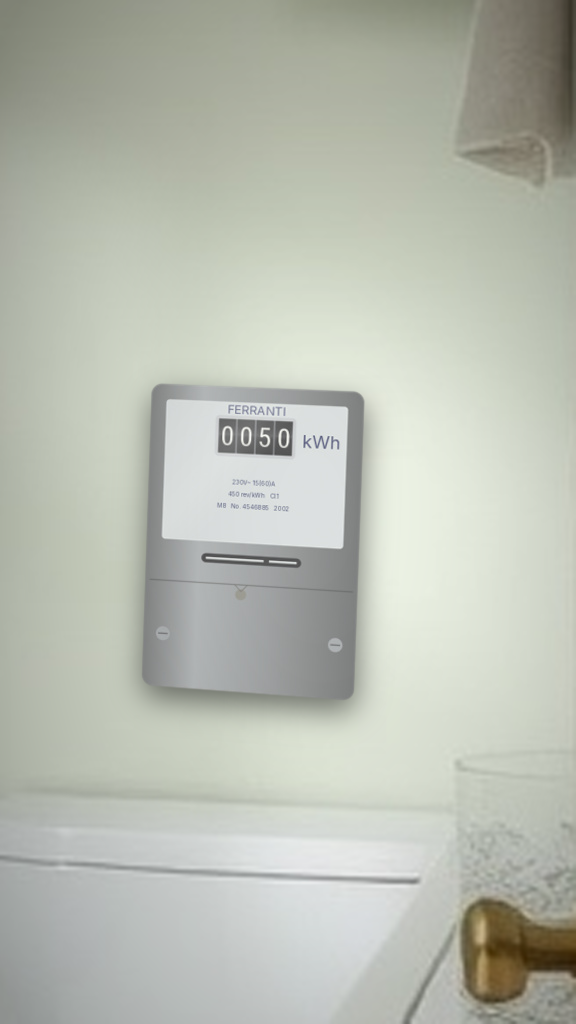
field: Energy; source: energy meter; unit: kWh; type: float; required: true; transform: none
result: 50 kWh
